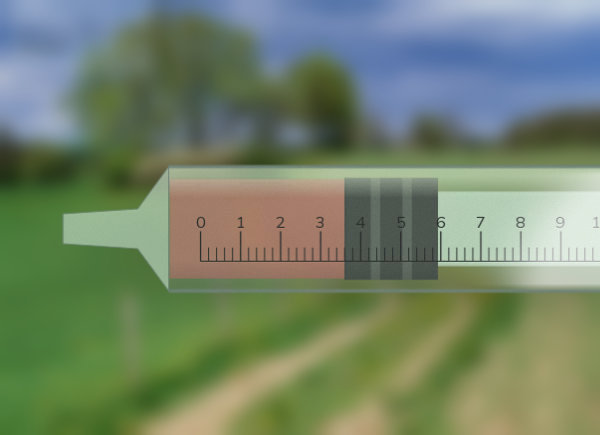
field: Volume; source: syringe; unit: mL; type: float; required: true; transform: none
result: 3.6 mL
